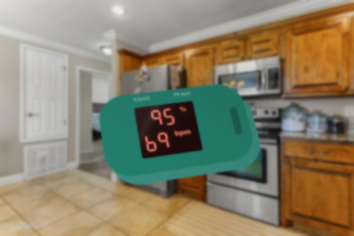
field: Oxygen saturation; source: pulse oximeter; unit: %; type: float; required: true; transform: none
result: 95 %
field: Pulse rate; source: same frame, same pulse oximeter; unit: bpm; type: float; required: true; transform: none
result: 69 bpm
